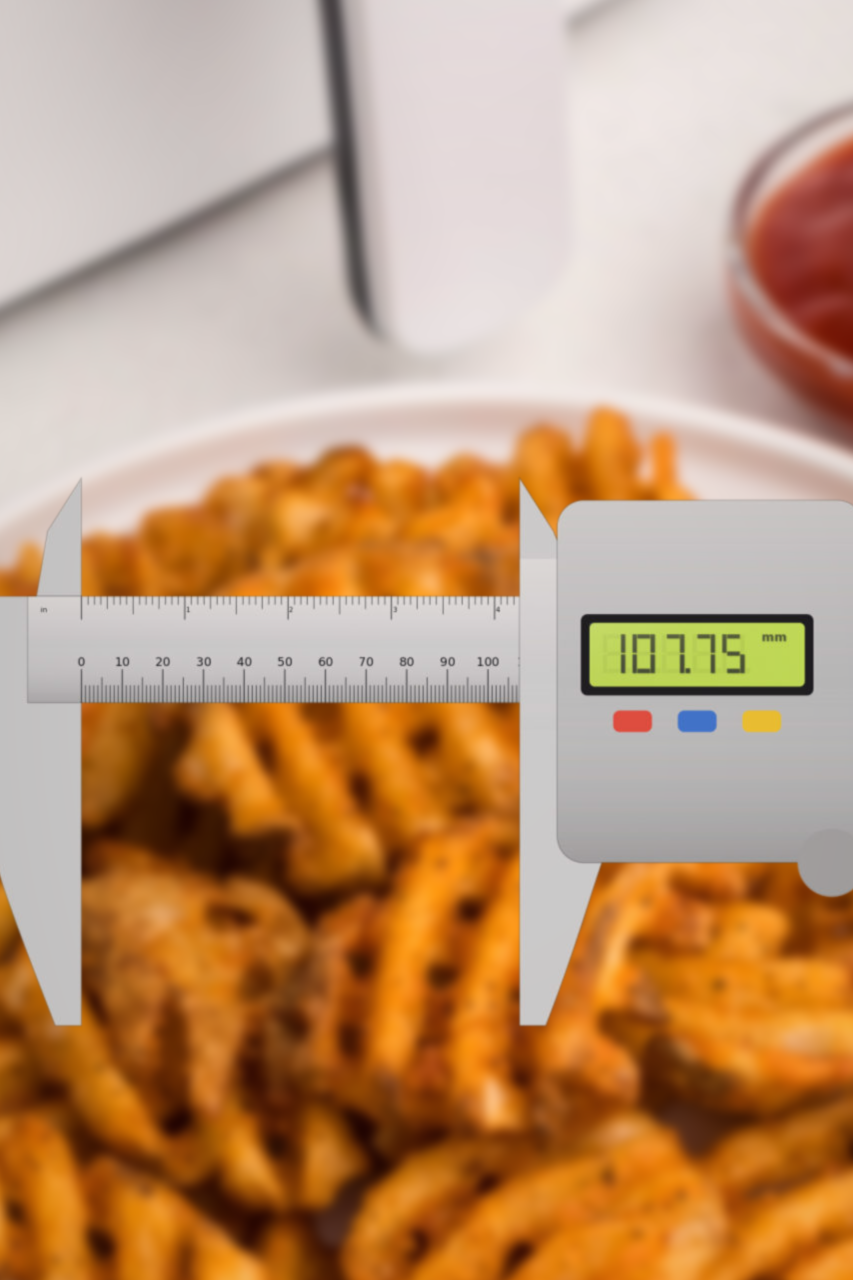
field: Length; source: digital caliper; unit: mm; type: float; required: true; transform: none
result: 107.75 mm
